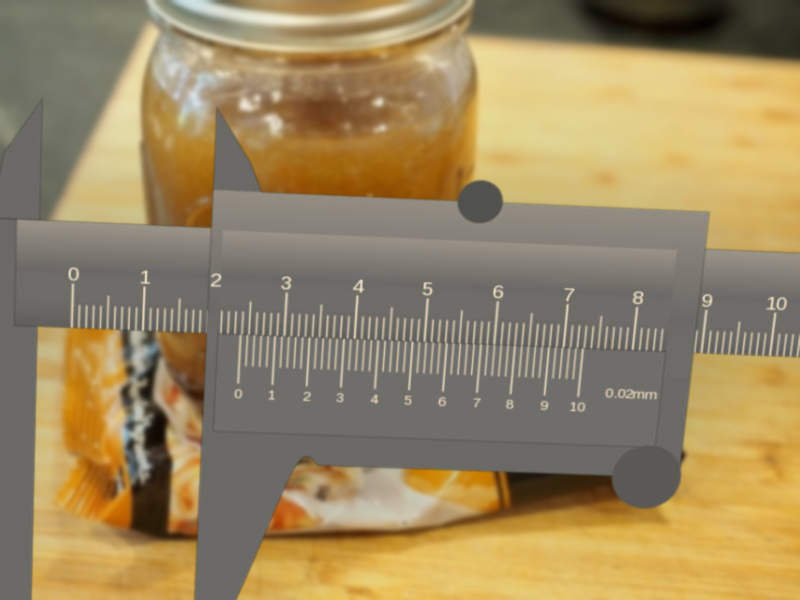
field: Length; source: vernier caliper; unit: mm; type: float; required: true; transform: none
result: 23.8 mm
